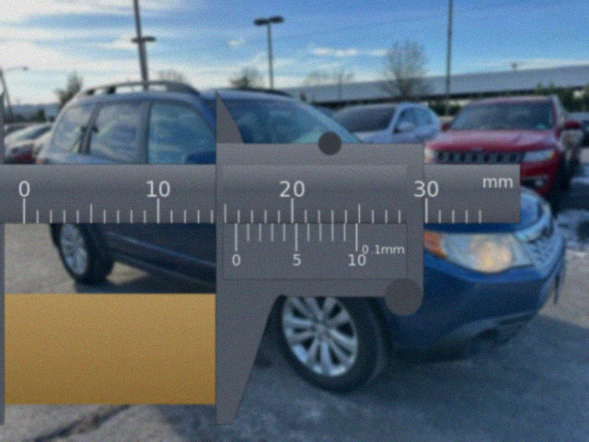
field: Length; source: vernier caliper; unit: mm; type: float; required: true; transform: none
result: 15.8 mm
